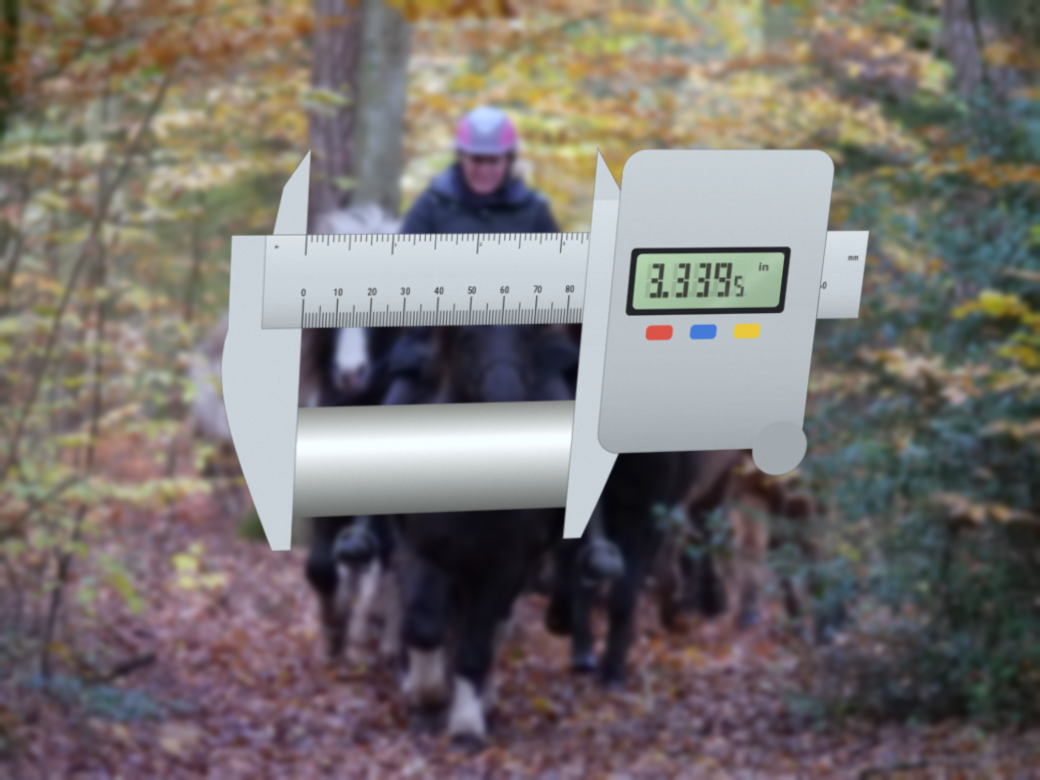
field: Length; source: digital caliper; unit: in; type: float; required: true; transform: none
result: 3.3395 in
